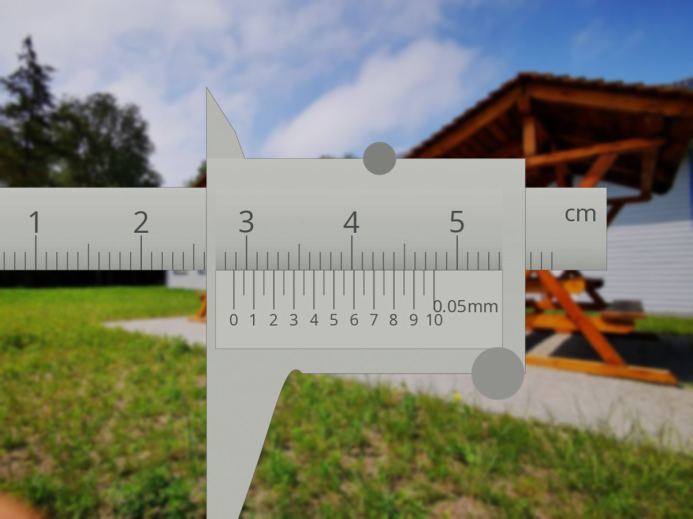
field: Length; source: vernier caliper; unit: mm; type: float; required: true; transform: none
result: 28.8 mm
